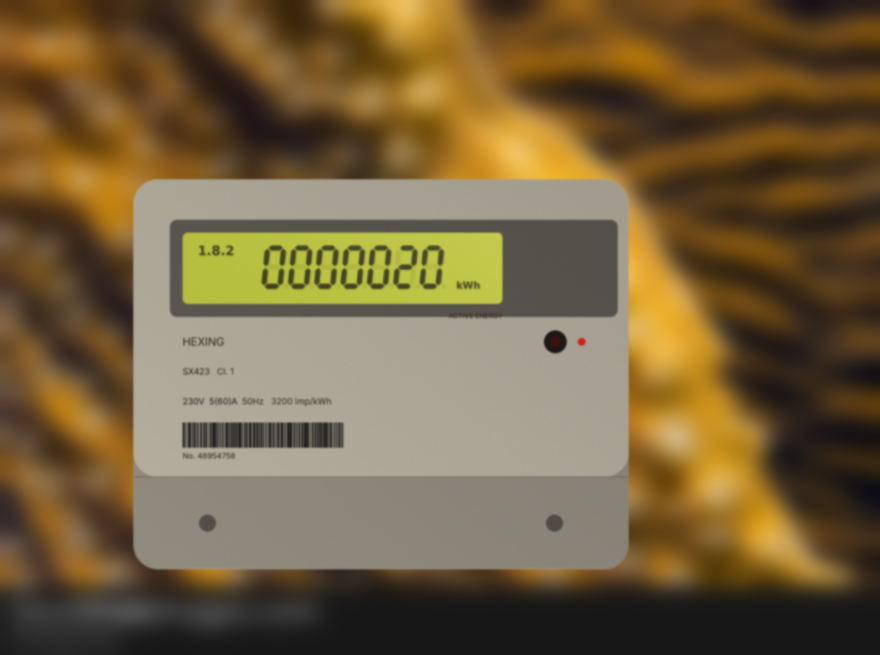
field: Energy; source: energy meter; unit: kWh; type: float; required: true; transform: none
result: 20 kWh
